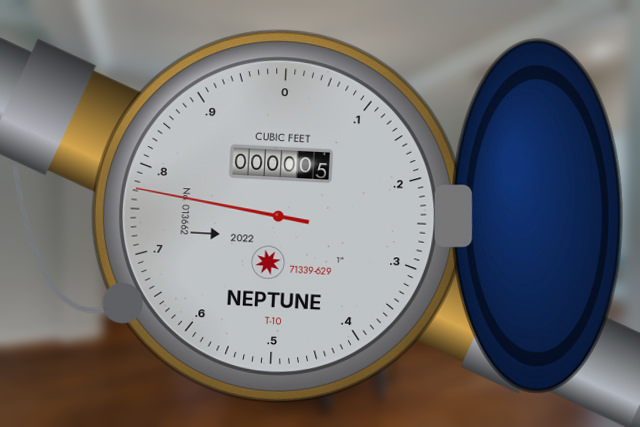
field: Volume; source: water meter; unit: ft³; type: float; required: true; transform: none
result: 4.77 ft³
